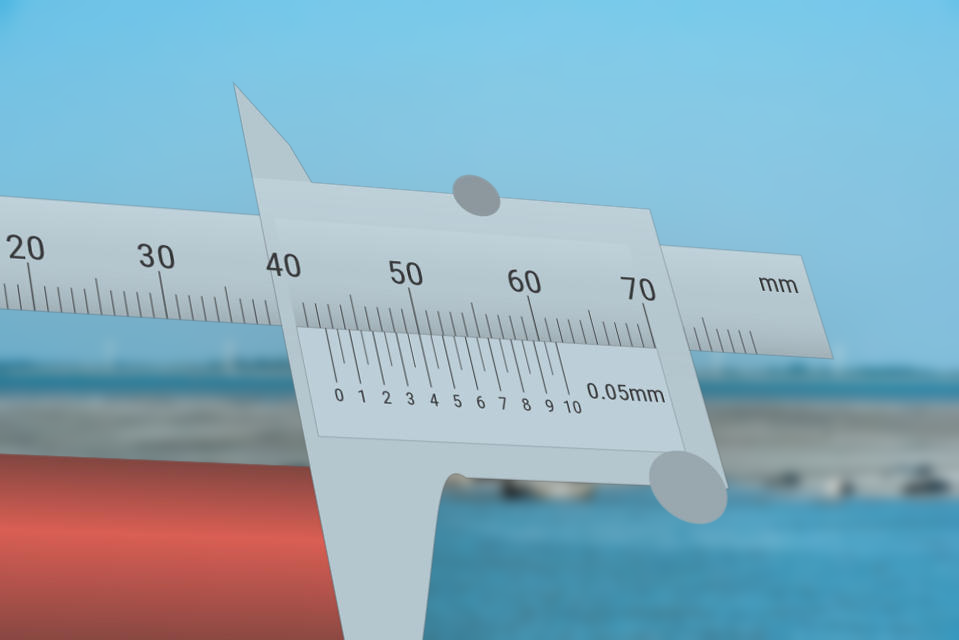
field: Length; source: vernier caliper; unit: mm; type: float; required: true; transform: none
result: 42.4 mm
